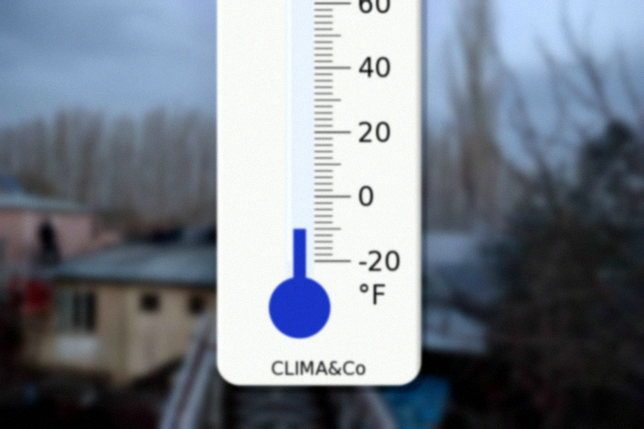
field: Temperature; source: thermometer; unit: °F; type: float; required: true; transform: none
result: -10 °F
